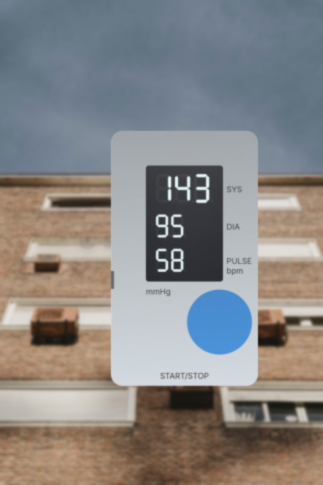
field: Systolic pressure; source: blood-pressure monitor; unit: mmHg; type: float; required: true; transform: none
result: 143 mmHg
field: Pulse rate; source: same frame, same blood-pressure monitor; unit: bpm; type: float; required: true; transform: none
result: 58 bpm
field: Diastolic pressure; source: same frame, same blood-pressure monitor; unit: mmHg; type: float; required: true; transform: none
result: 95 mmHg
